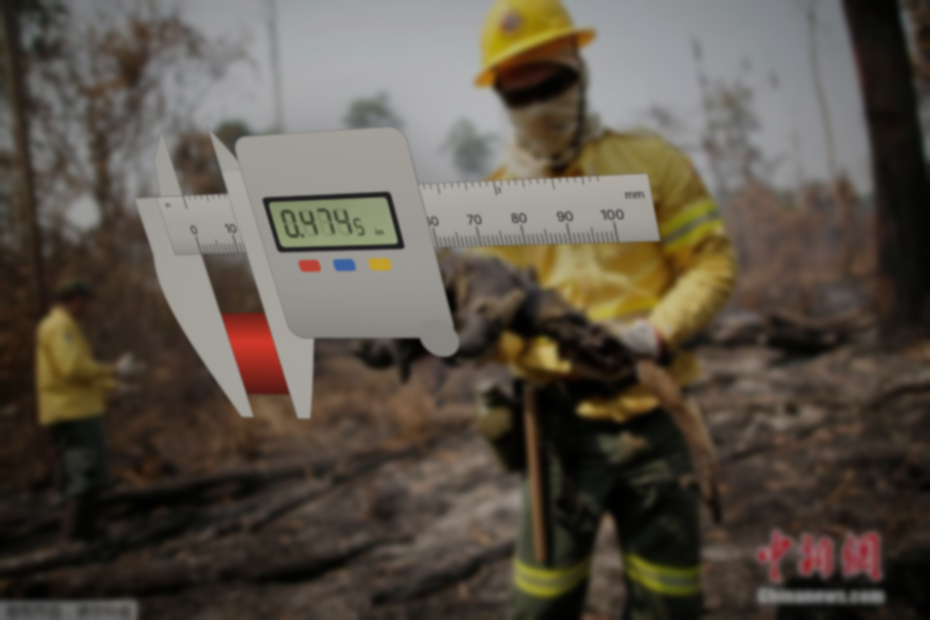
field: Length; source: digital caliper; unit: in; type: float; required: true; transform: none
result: 0.4745 in
